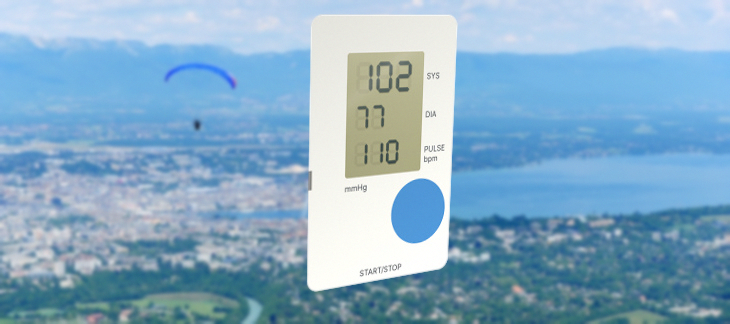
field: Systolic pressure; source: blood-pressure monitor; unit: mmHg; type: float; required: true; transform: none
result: 102 mmHg
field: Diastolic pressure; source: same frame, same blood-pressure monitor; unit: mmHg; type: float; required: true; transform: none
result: 77 mmHg
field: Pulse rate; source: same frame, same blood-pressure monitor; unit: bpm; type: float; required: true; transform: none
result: 110 bpm
